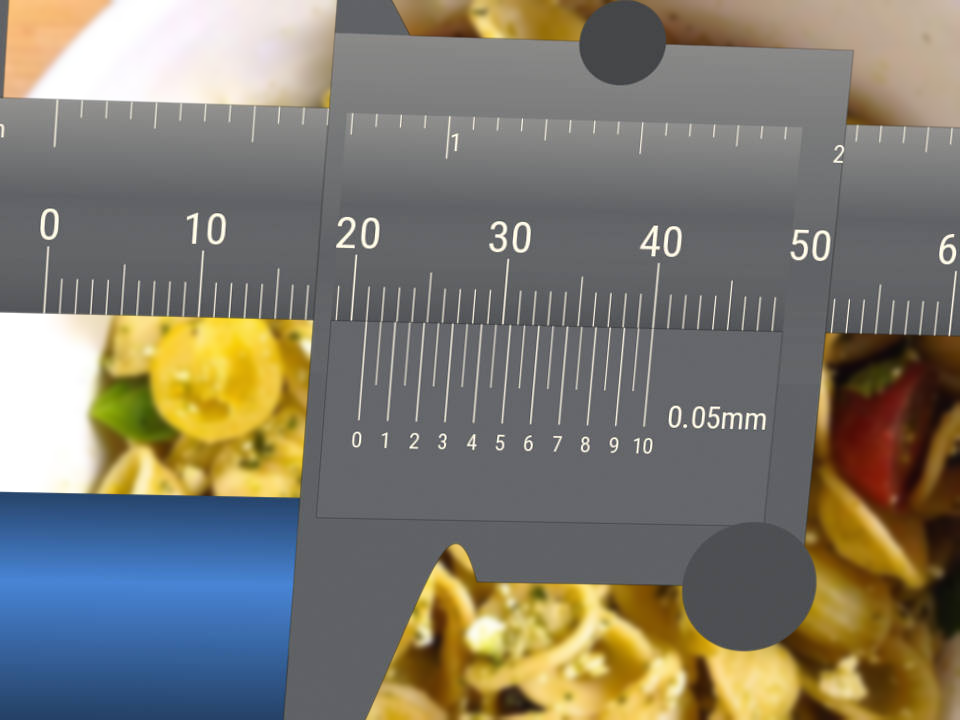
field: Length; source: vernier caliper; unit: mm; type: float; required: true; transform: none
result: 21.0 mm
